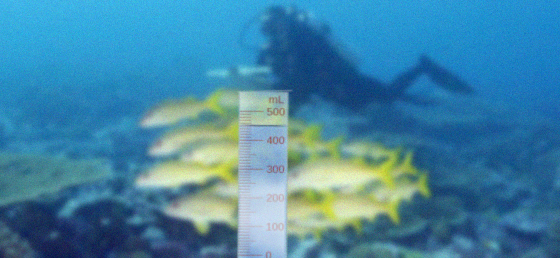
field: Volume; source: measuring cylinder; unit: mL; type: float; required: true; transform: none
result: 450 mL
